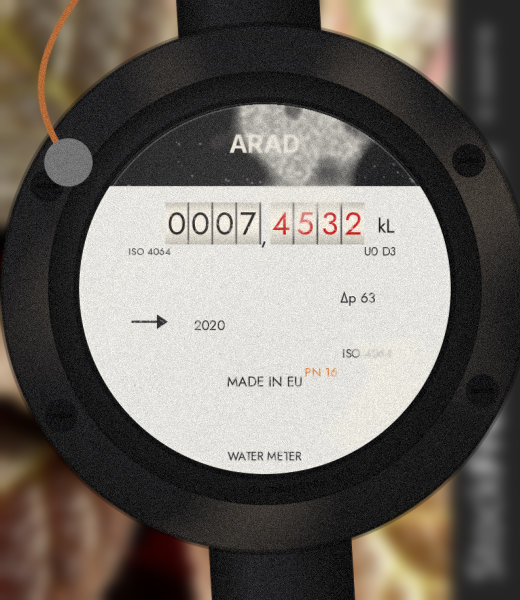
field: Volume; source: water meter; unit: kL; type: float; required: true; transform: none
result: 7.4532 kL
